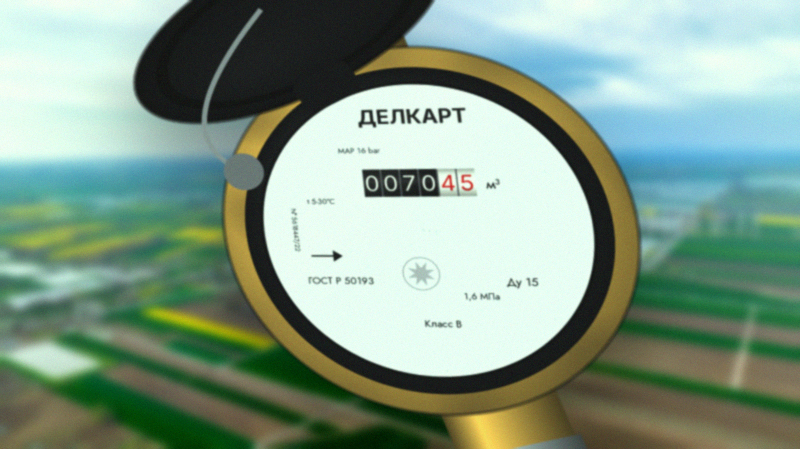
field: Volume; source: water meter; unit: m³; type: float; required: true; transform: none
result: 70.45 m³
